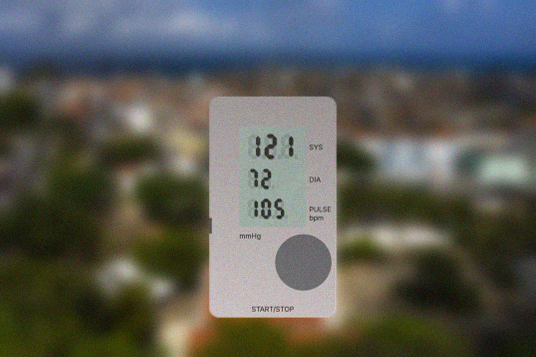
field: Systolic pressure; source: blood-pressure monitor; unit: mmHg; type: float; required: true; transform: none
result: 121 mmHg
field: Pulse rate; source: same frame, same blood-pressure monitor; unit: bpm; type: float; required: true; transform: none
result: 105 bpm
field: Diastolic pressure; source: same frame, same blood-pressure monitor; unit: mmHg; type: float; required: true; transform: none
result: 72 mmHg
